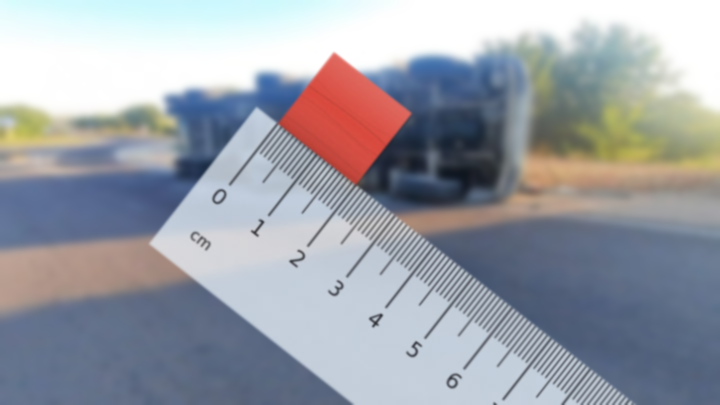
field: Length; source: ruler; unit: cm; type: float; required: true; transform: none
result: 2 cm
